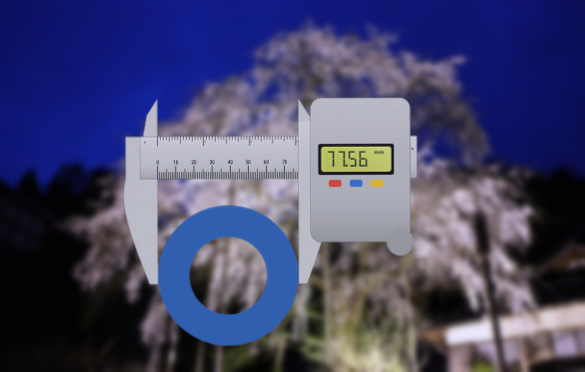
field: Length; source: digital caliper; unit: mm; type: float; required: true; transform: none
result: 77.56 mm
